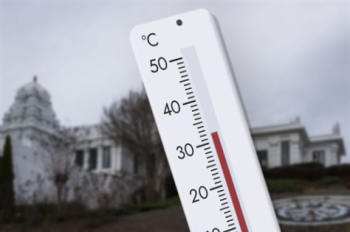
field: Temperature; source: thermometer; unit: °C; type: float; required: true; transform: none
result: 32 °C
